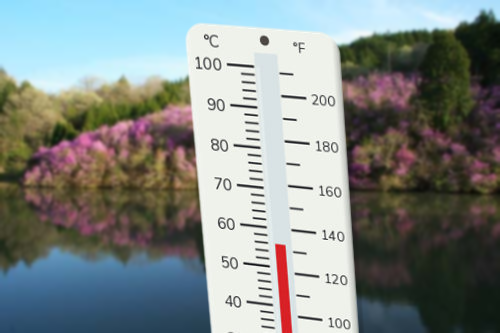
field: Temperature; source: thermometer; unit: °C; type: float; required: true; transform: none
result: 56 °C
